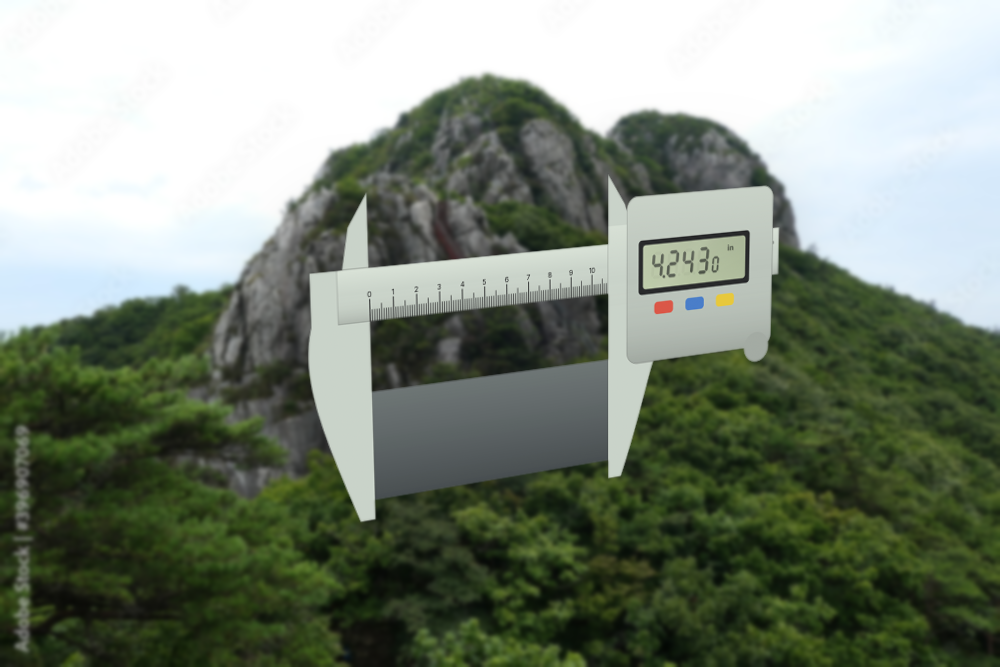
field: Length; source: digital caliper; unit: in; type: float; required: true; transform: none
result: 4.2430 in
